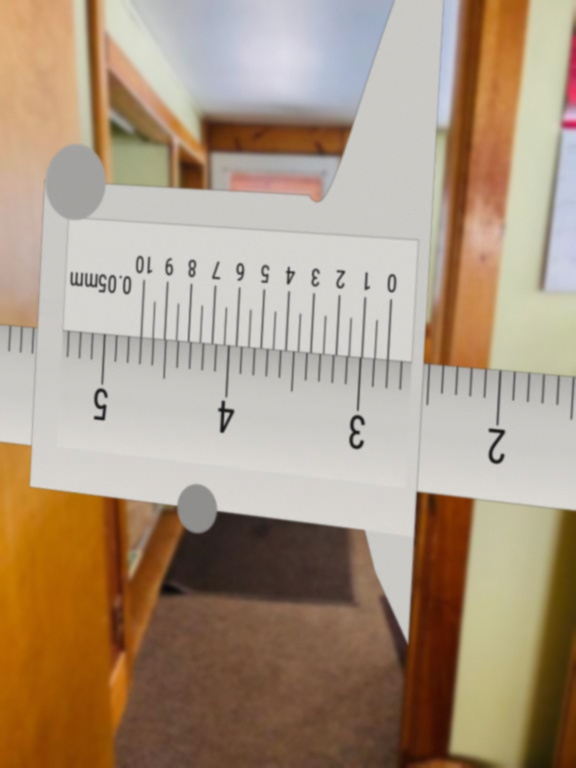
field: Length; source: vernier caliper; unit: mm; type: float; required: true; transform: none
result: 28.0 mm
